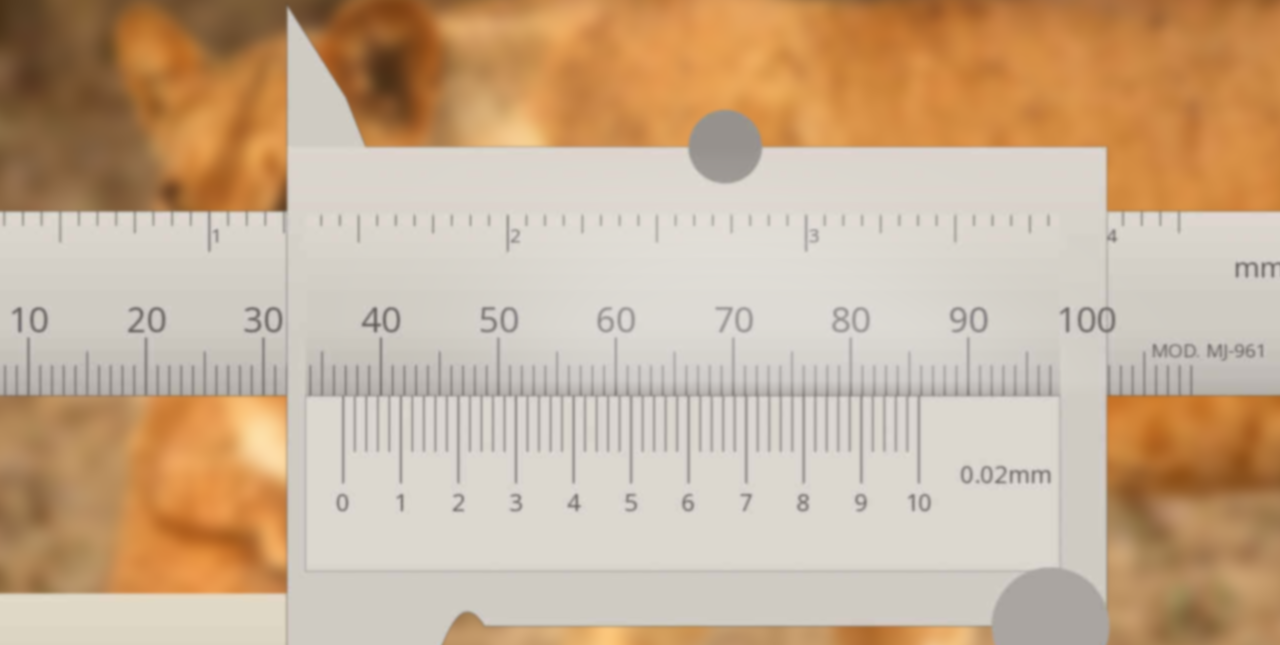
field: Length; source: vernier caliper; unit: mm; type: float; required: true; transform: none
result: 36.8 mm
